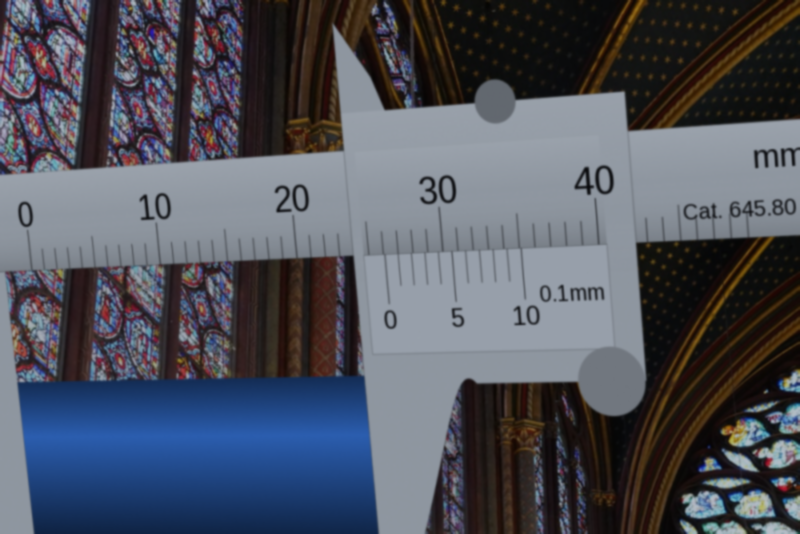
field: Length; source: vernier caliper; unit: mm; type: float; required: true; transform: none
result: 26.1 mm
